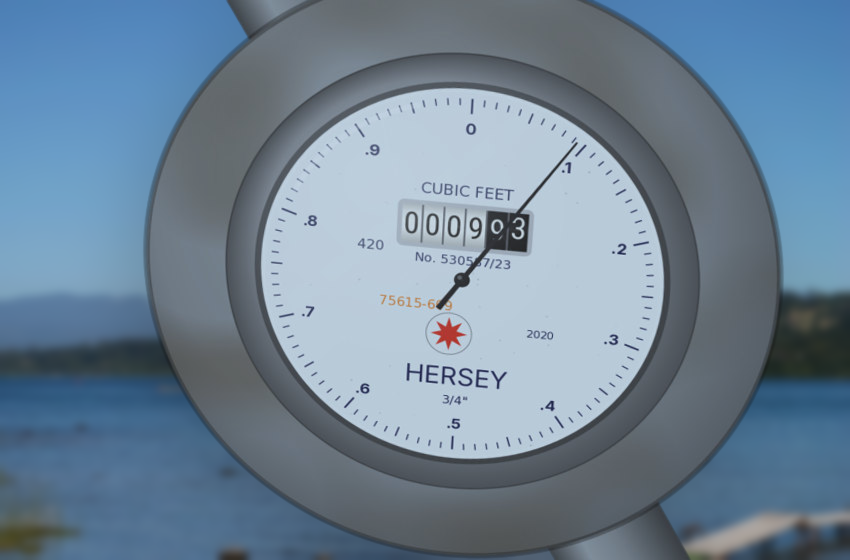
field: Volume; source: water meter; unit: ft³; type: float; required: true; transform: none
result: 993.09 ft³
